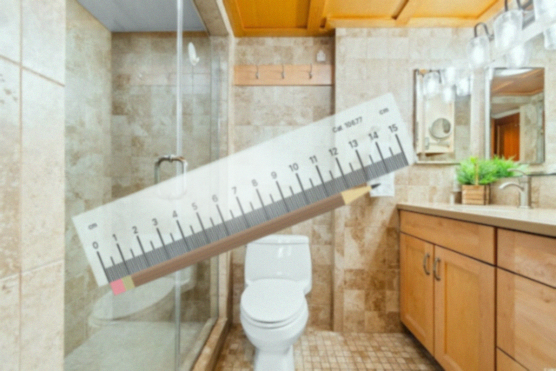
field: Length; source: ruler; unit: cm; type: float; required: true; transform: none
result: 13.5 cm
